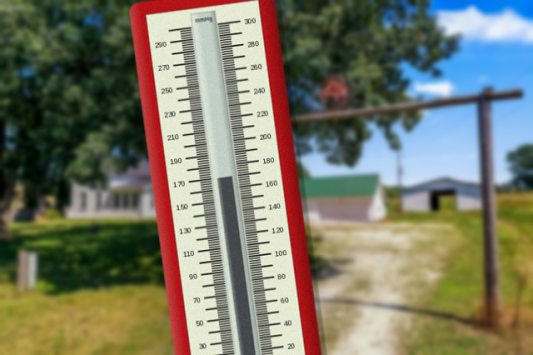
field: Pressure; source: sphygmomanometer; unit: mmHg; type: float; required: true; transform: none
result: 170 mmHg
